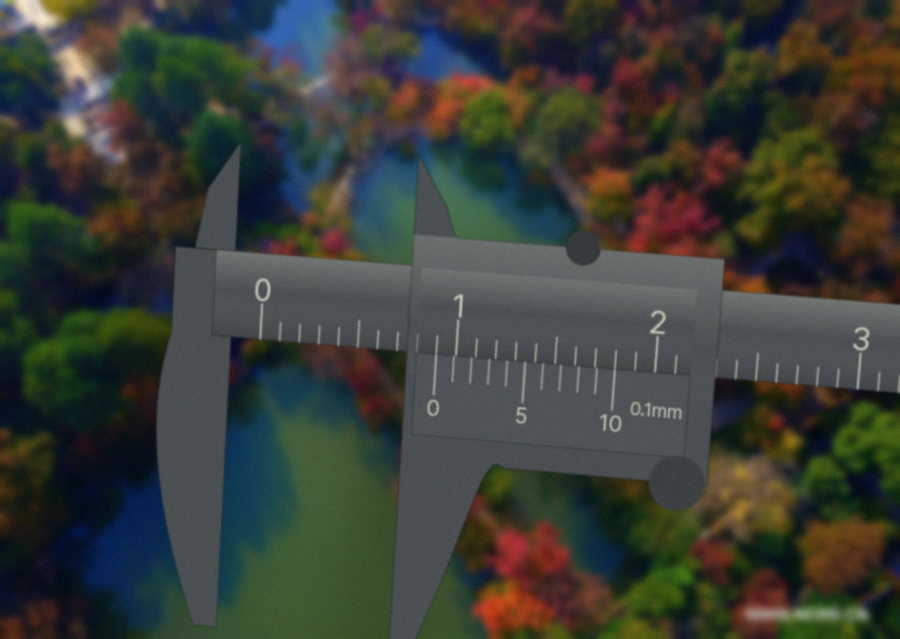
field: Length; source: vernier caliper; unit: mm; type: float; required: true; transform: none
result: 9.0 mm
